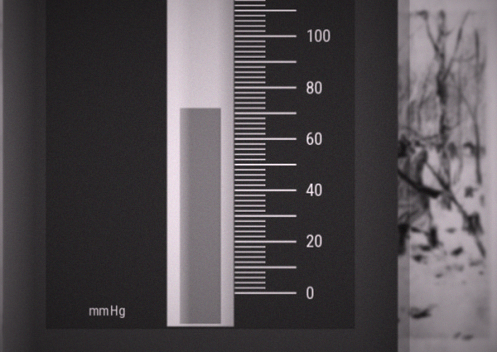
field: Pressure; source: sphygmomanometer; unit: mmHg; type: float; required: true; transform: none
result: 72 mmHg
